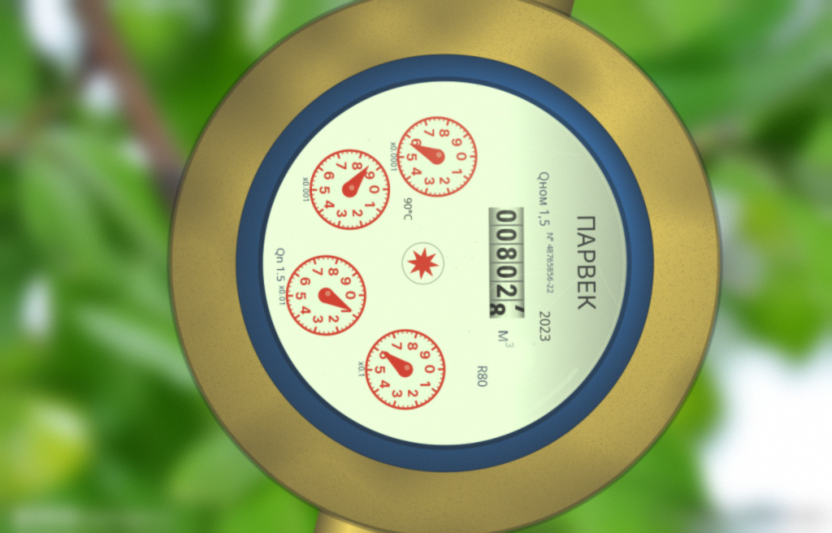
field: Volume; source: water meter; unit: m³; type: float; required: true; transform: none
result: 8027.6085 m³
